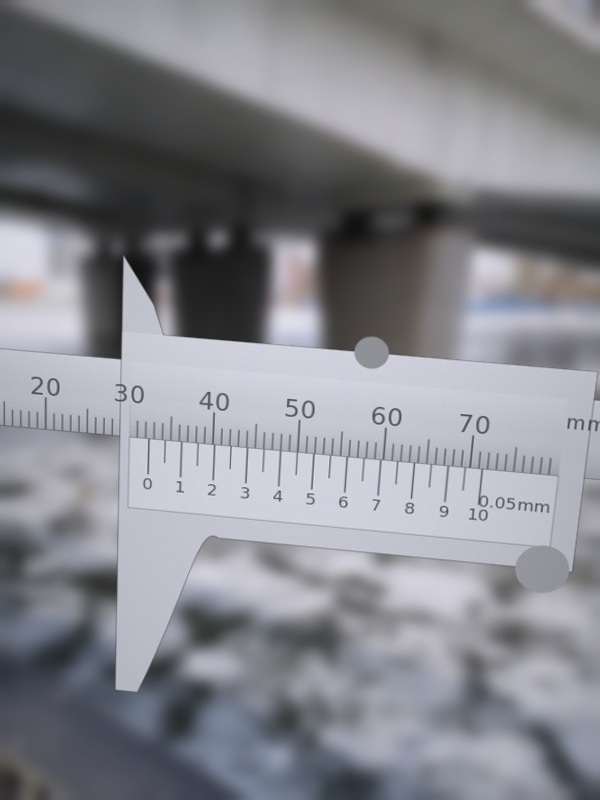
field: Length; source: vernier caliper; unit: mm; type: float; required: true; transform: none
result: 32.4 mm
